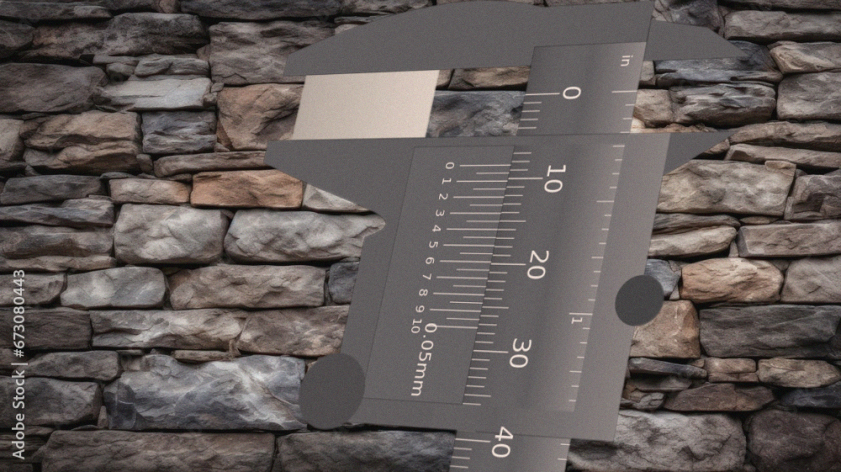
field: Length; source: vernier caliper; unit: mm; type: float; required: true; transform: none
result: 8.4 mm
